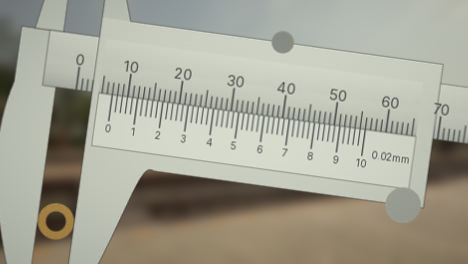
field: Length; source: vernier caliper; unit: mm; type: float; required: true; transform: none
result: 7.0 mm
